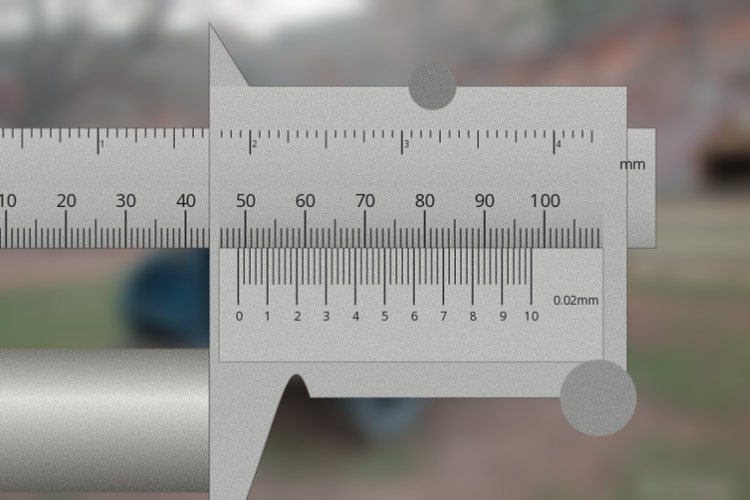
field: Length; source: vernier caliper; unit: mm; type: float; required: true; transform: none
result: 48.8 mm
